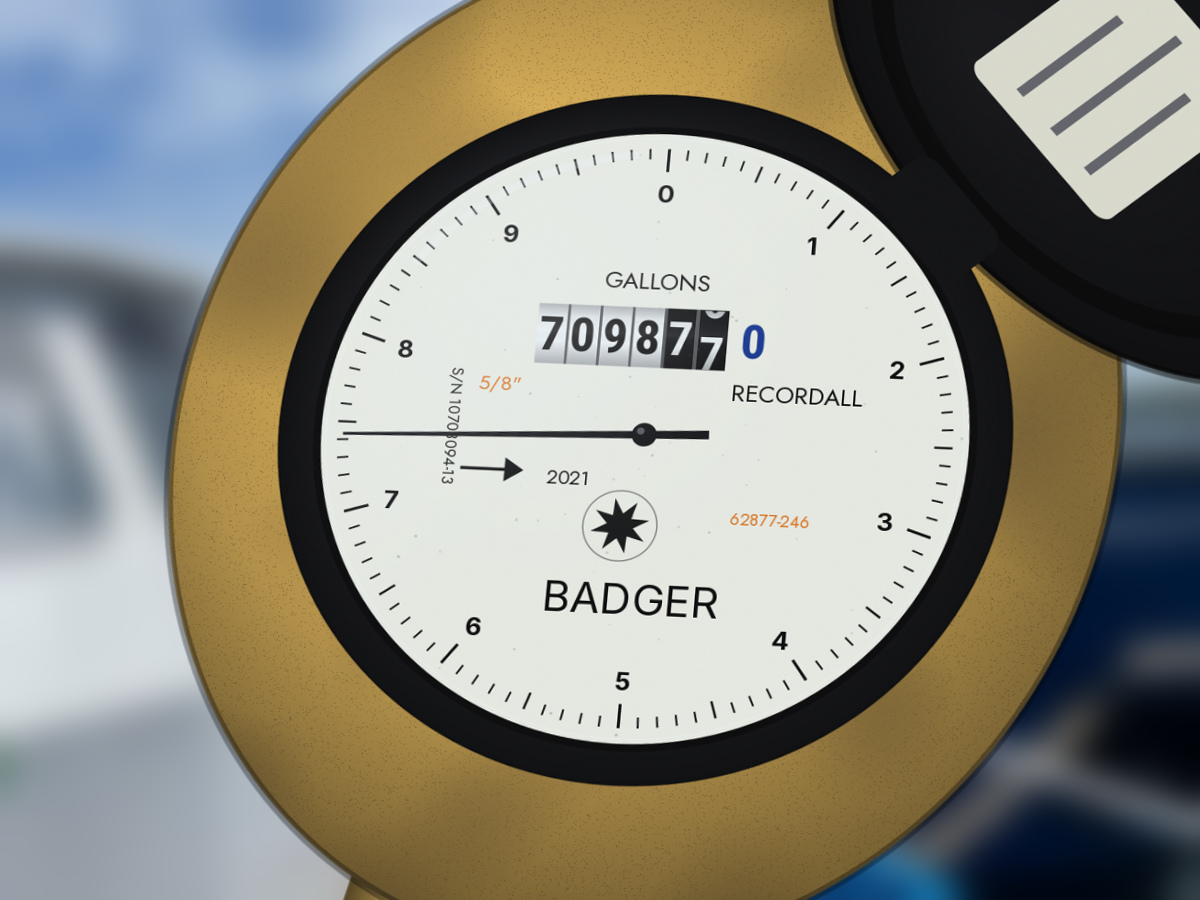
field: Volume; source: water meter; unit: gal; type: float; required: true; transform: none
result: 7098767.4 gal
